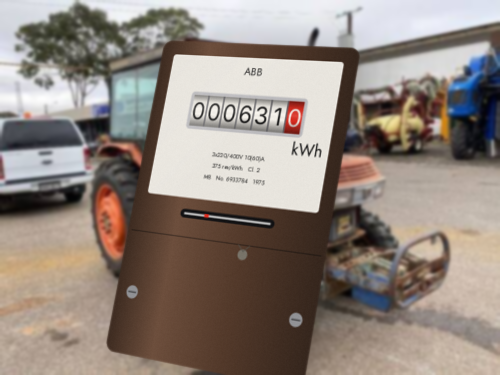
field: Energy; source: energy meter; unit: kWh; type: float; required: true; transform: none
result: 631.0 kWh
